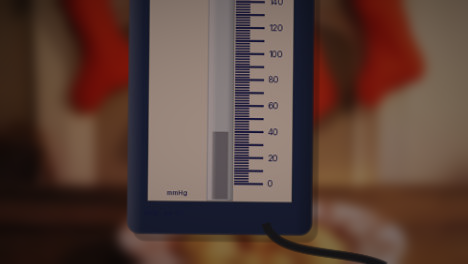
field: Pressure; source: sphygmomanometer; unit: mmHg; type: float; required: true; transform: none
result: 40 mmHg
